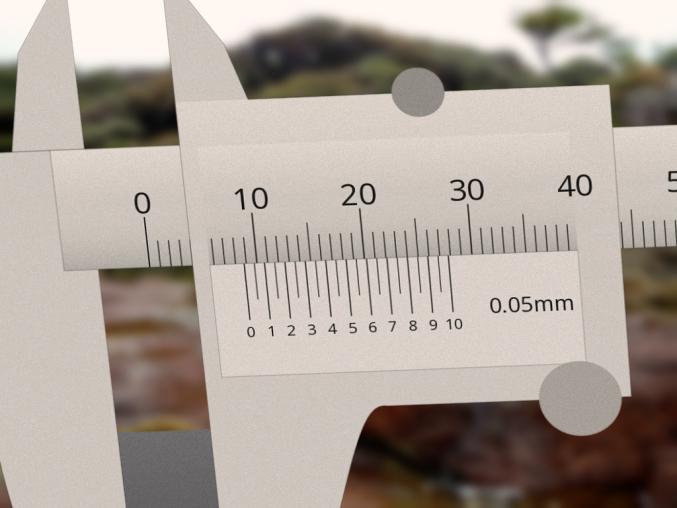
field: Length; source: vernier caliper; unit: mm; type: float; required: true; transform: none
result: 8.8 mm
